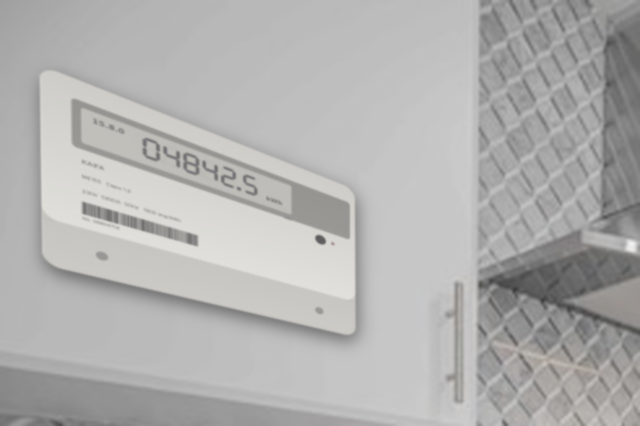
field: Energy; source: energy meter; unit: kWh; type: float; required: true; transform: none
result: 4842.5 kWh
